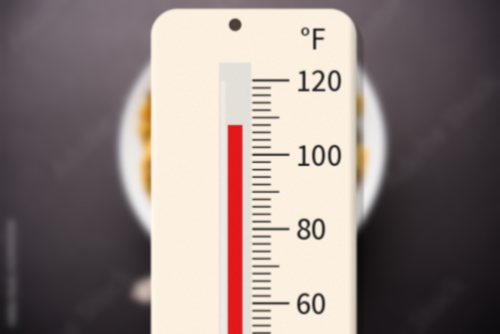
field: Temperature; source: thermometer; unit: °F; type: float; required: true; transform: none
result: 108 °F
